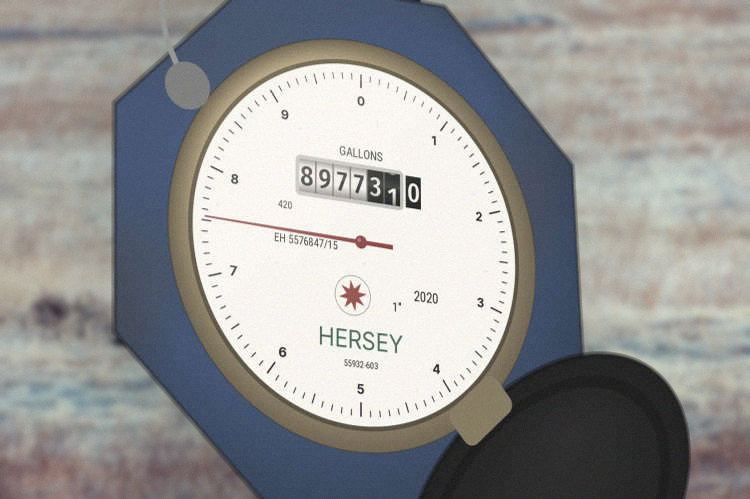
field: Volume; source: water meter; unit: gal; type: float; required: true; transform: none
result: 8977307.5 gal
